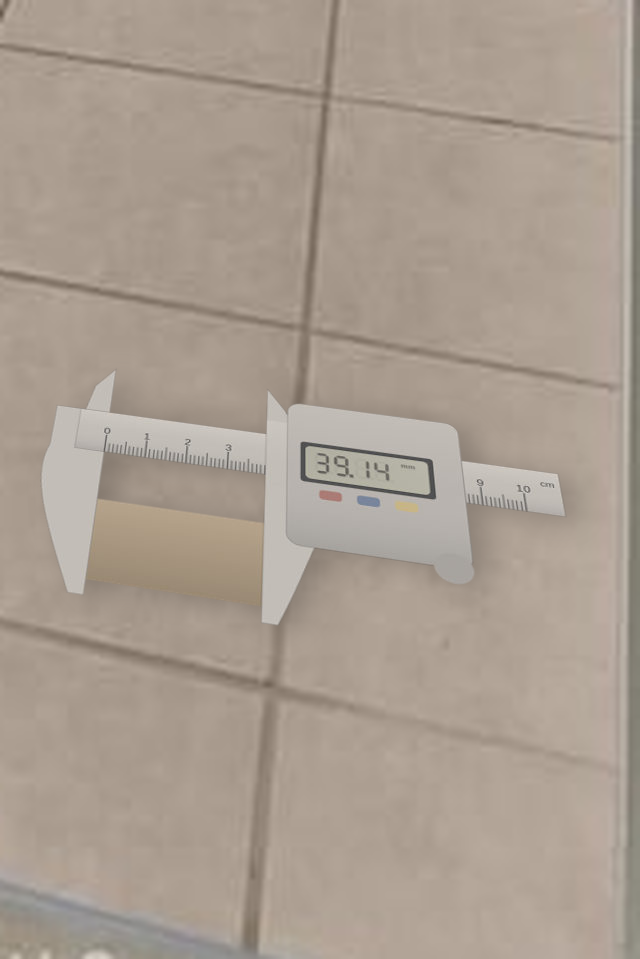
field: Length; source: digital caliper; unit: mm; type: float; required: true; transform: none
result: 39.14 mm
